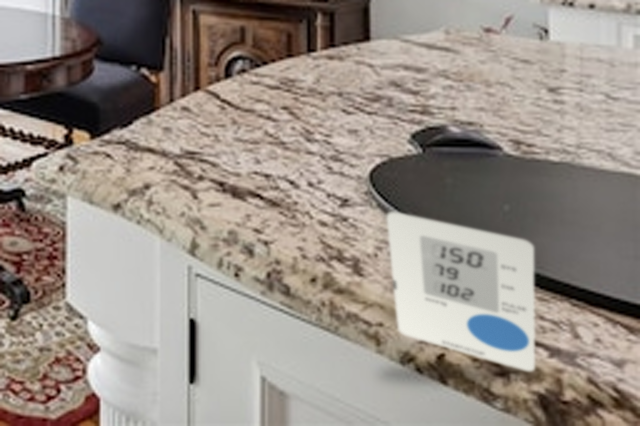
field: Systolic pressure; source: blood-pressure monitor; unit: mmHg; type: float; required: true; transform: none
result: 150 mmHg
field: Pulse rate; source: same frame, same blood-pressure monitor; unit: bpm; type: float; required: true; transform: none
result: 102 bpm
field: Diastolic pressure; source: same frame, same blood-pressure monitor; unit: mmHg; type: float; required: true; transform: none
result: 79 mmHg
